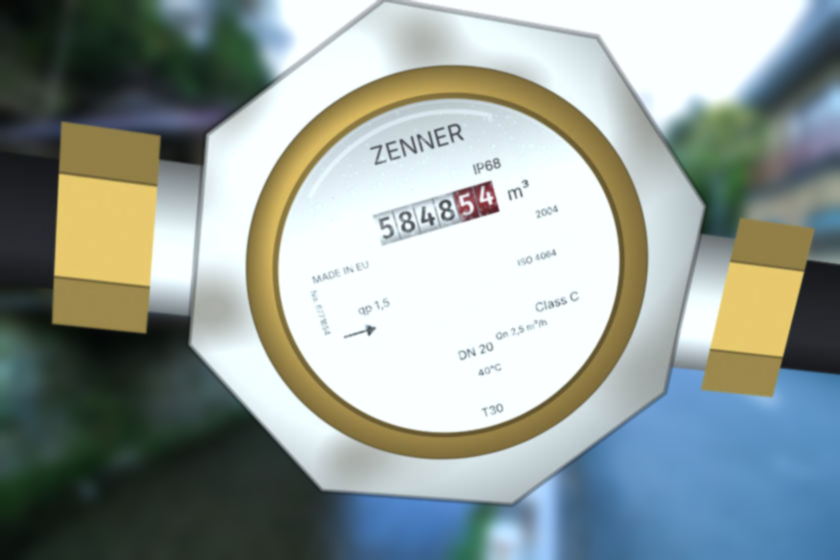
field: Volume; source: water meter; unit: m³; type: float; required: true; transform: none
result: 5848.54 m³
